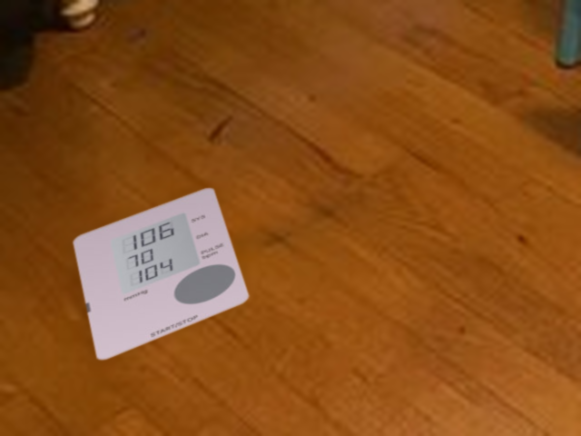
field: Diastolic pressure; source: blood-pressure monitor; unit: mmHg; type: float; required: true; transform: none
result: 70 mmHg
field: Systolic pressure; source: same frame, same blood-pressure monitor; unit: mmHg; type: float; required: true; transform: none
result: 106 mmHg
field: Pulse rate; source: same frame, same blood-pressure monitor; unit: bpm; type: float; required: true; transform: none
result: 104 bpm
